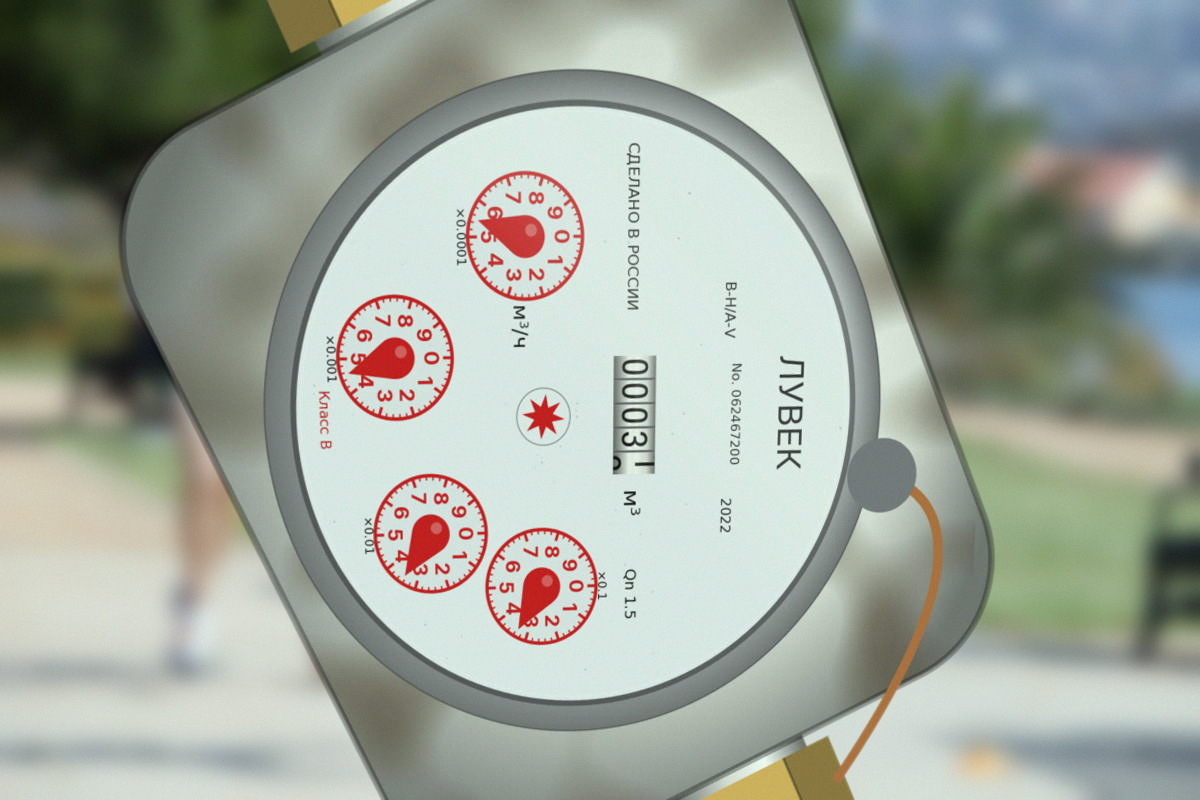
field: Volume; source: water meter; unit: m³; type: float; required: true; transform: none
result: 31.3345 m³
